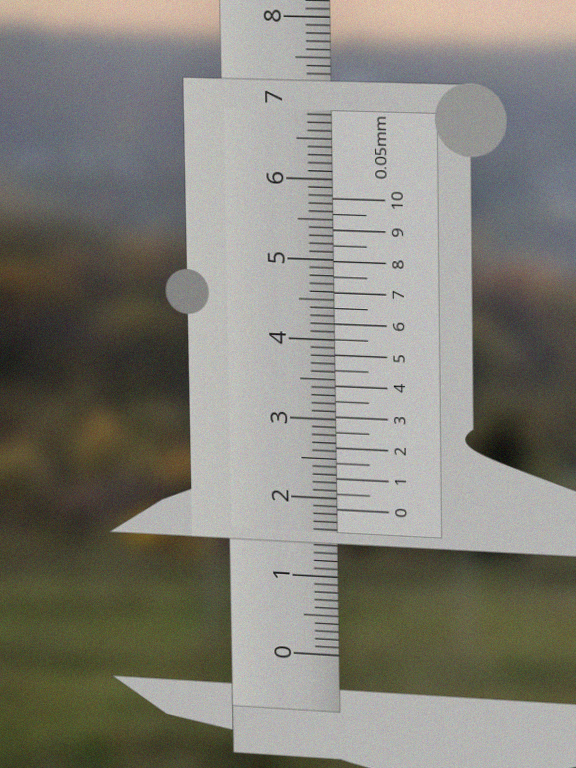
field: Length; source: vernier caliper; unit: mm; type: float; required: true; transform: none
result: 18.6 mm
